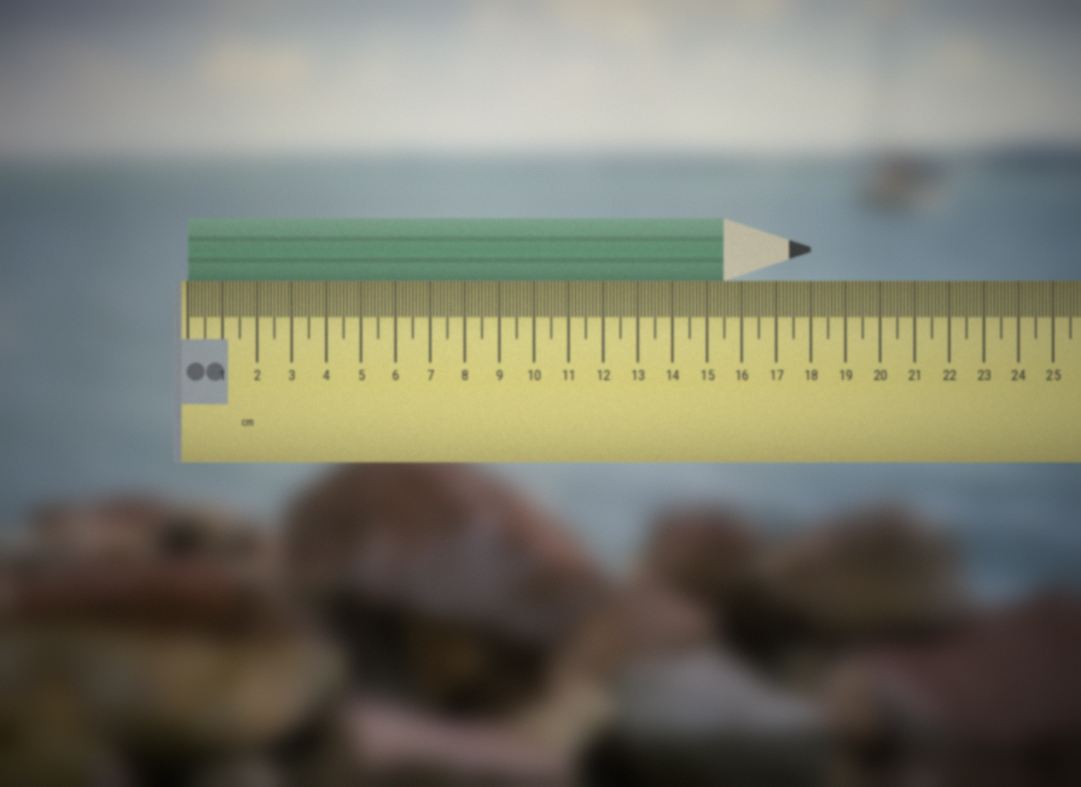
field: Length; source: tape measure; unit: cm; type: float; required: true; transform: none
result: 18 cm
